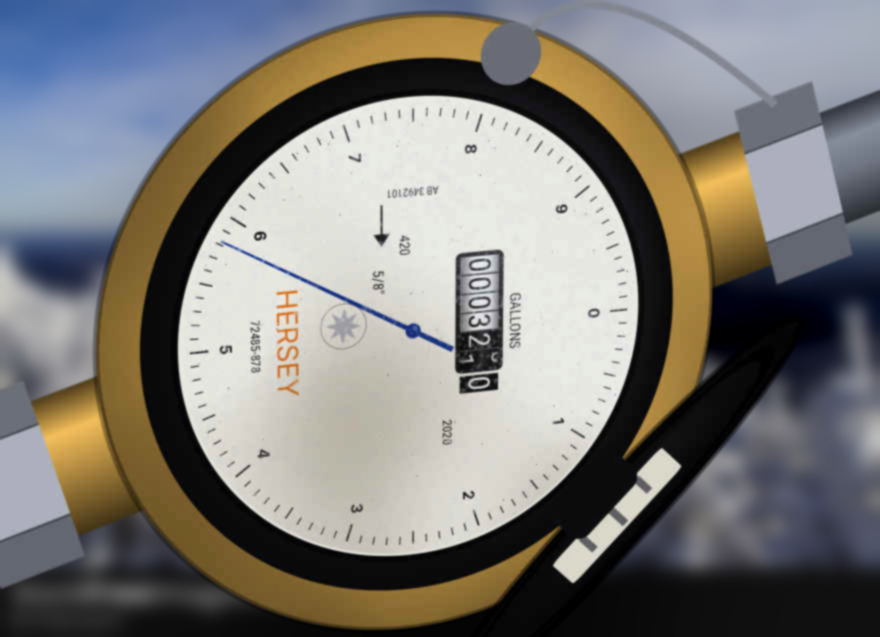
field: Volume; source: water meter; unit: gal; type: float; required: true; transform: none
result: 3205.8 gal
